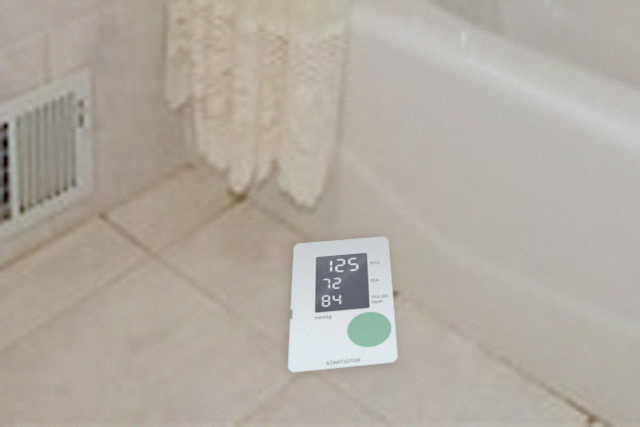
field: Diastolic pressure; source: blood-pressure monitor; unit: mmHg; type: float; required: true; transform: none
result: 72 mmHg
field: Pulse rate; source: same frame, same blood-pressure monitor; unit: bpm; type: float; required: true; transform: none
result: 84 bpm
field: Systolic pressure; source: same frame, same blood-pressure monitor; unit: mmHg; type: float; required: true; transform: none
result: 125 mmHg
